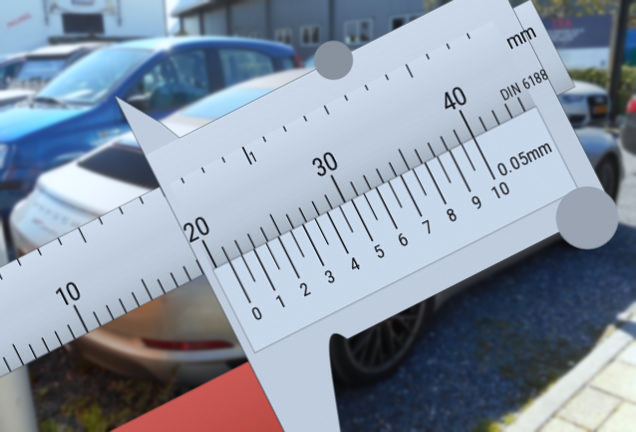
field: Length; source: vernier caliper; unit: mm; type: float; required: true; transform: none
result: 21.0 mm
